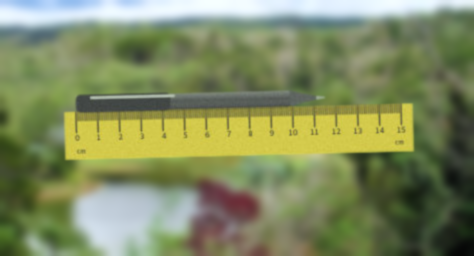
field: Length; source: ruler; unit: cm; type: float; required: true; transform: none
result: 11.5 cm
